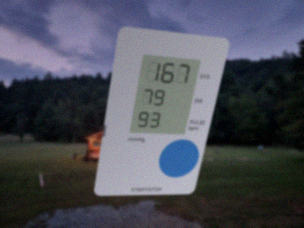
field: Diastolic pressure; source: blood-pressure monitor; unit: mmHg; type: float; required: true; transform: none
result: 79 mmHg
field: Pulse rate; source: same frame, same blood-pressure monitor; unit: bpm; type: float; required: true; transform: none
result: 93 bpm
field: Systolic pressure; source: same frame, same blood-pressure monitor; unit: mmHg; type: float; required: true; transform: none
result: 167 mmHg
